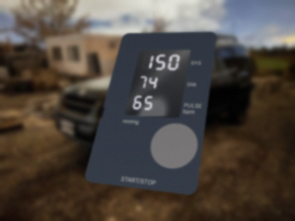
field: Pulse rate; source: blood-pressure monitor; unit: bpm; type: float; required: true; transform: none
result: 65 bpm
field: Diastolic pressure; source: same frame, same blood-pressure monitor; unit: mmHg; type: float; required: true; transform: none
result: 74 mmHg
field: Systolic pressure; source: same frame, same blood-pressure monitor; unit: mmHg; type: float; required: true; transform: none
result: 150 mmHg
